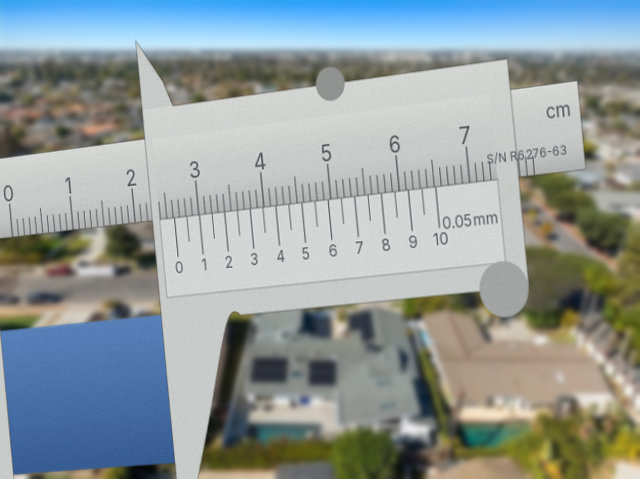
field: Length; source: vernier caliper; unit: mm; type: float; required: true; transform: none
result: 26.2 mm
